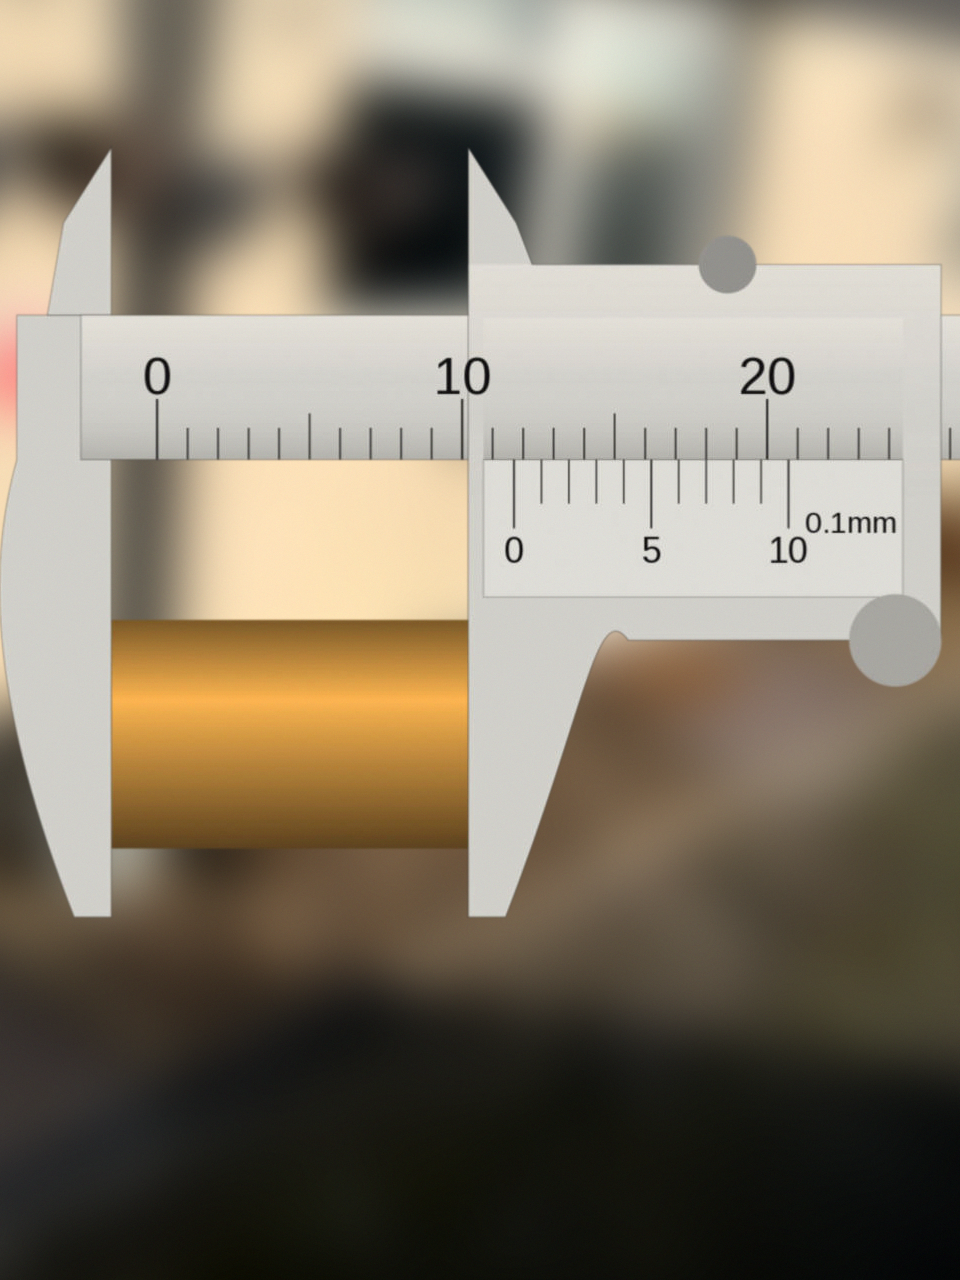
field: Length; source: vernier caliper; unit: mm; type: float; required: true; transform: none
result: 11.7 mm
